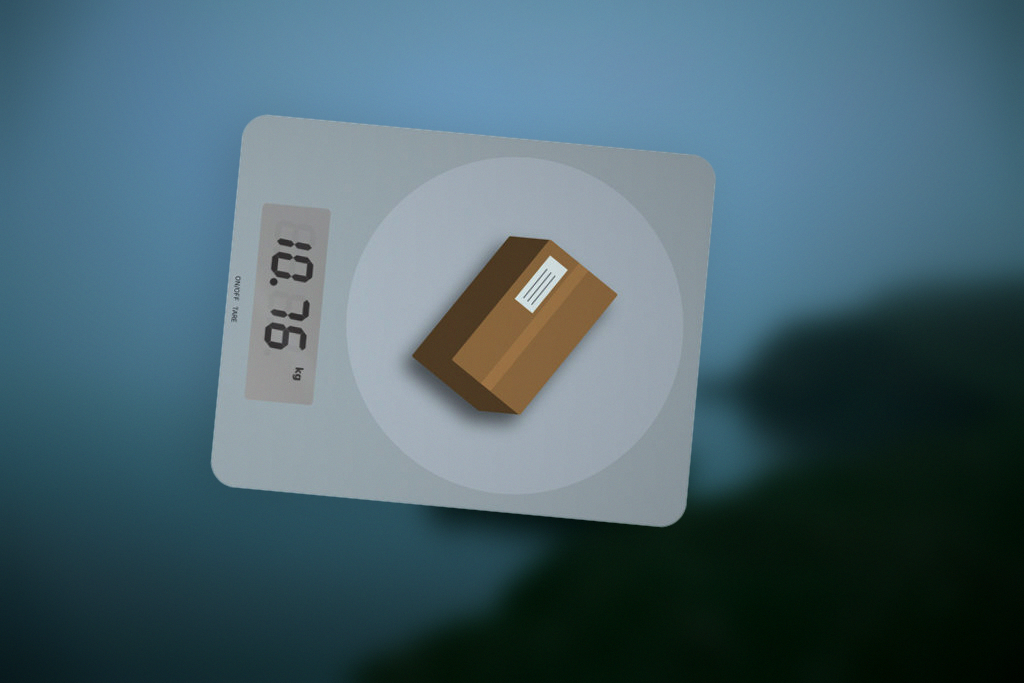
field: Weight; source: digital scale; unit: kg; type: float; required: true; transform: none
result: 10.76 kg
